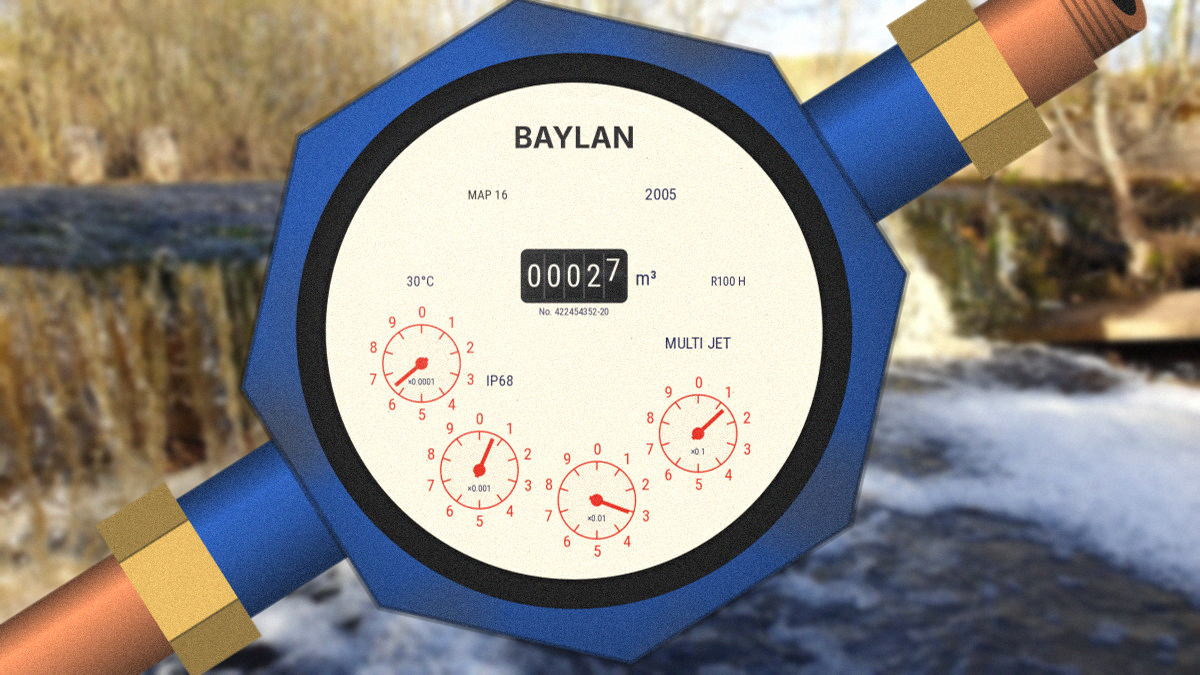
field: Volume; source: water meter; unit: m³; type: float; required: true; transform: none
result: 27.1306 m³
